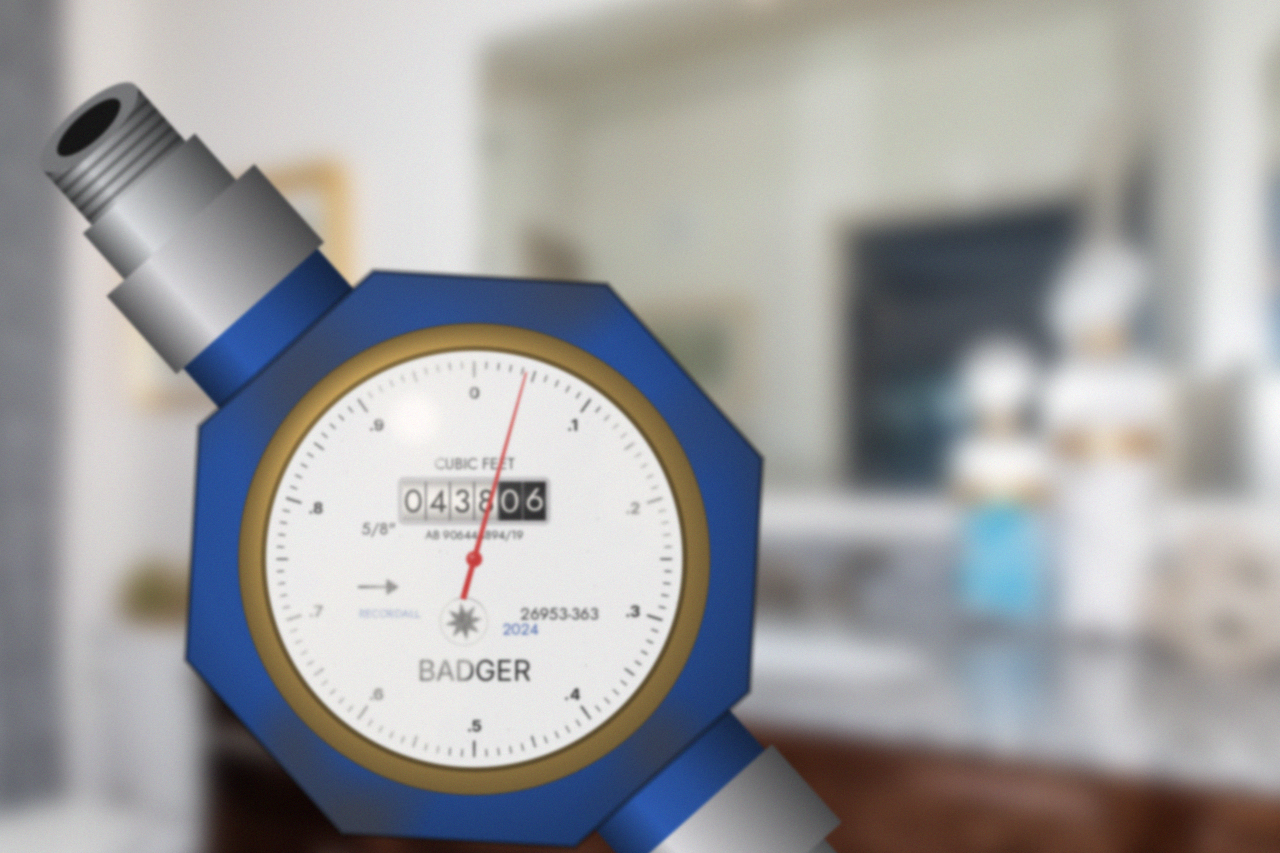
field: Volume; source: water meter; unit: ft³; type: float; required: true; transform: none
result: 43806.04 ft³
